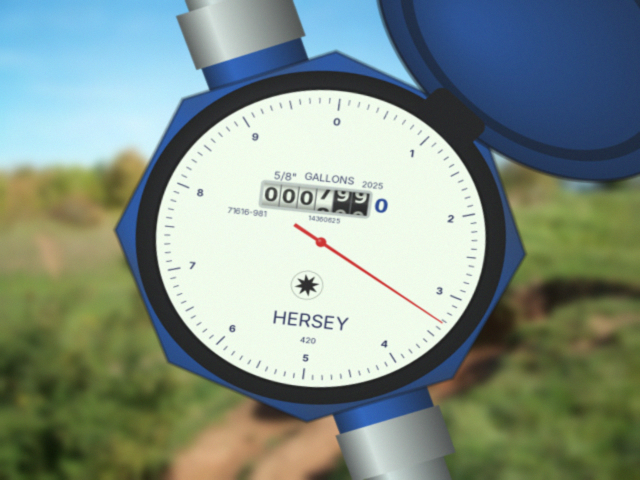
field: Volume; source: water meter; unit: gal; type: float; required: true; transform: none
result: 7993.3 gal
